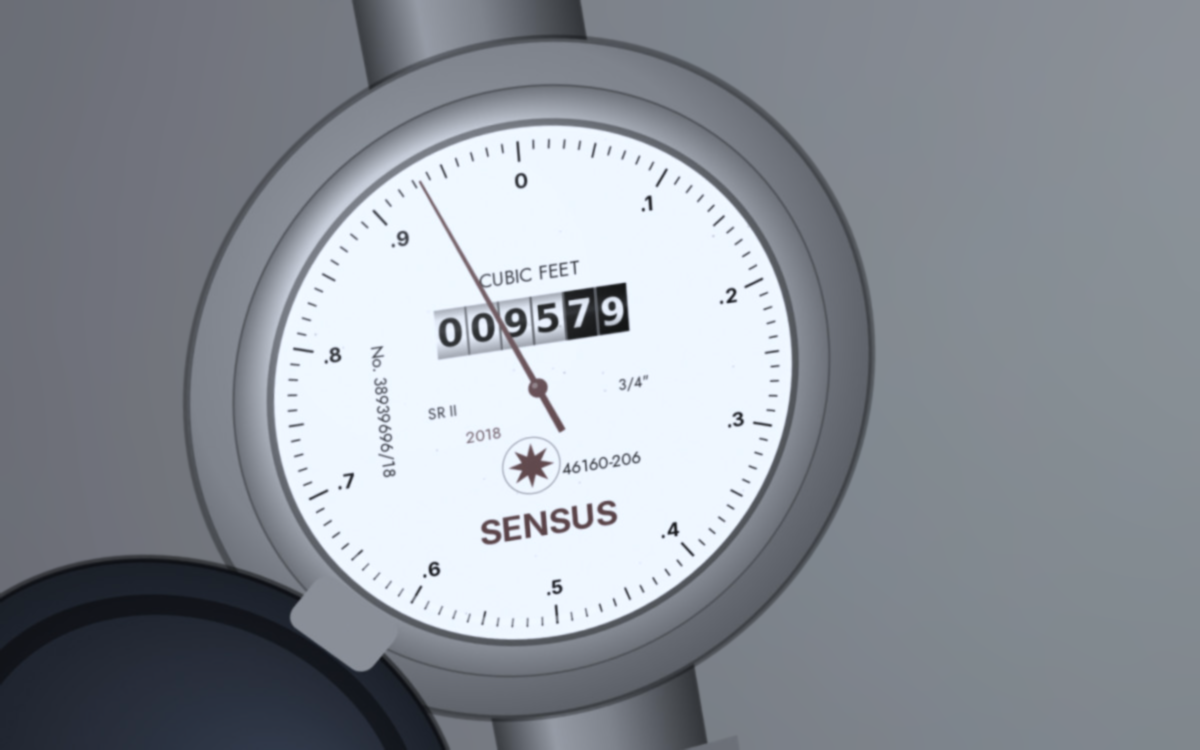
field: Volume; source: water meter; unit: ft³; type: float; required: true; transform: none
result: 9578.93 ft³
